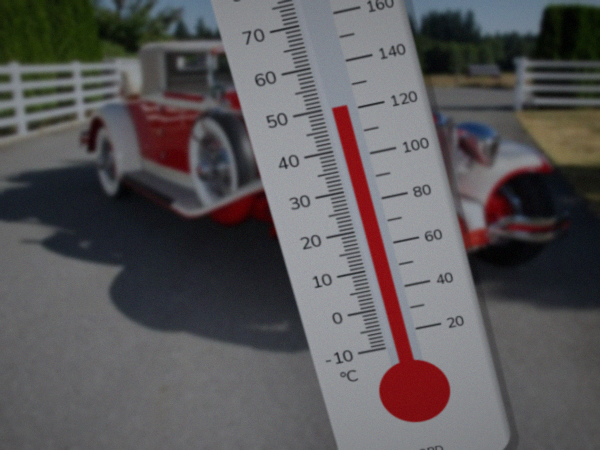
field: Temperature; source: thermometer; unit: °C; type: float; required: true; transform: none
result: 50 °C
